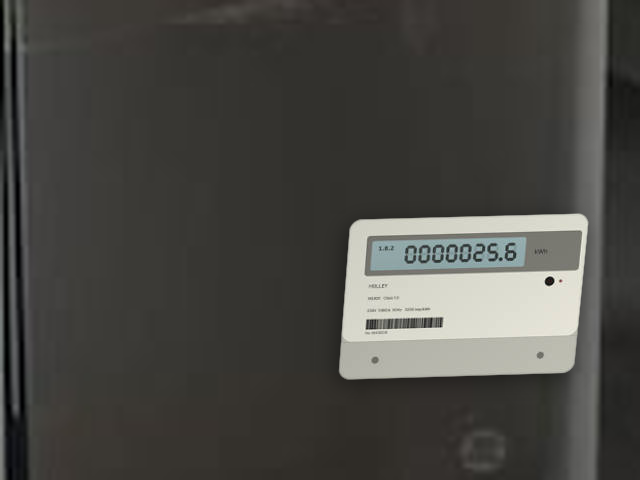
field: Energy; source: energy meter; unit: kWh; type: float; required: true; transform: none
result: 25.6 kWh
